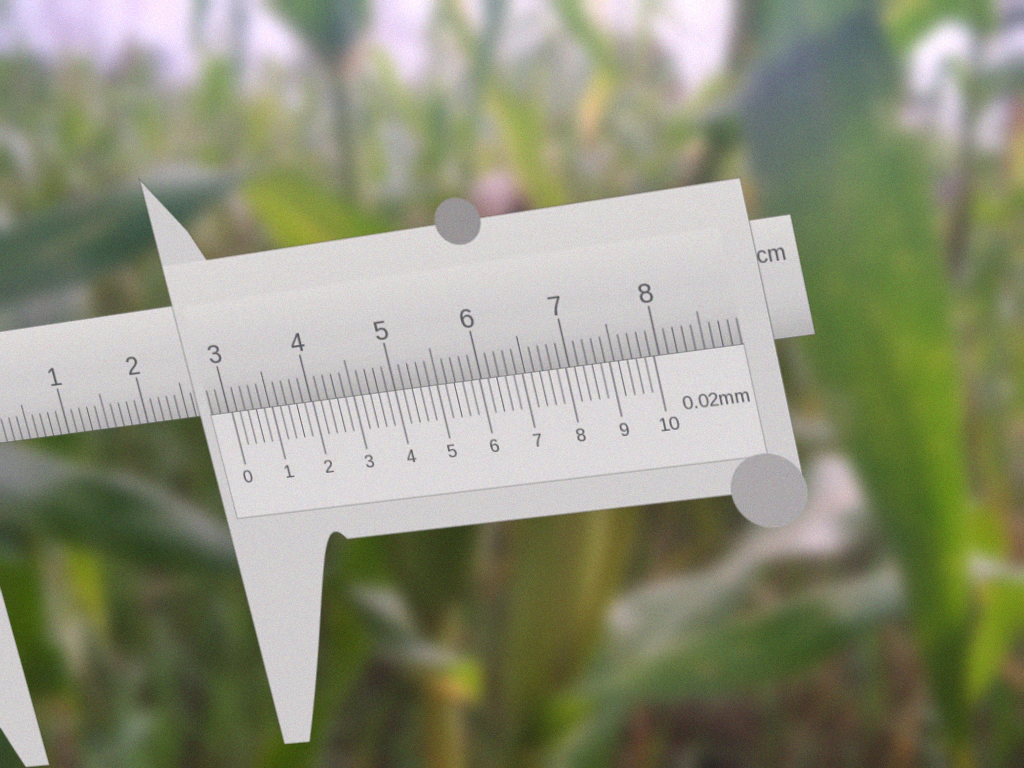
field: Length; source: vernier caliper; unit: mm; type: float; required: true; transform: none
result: 30.4 mm
